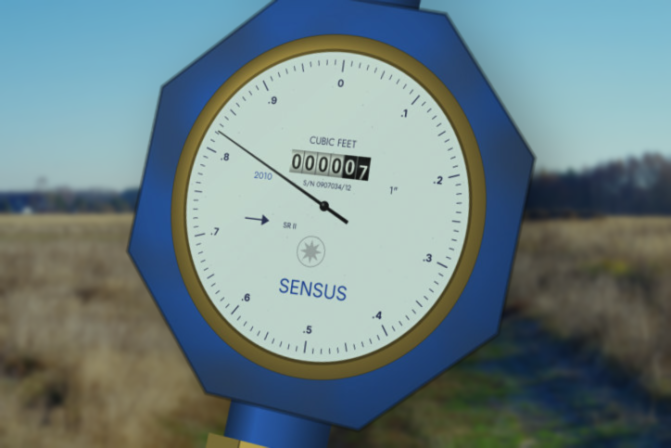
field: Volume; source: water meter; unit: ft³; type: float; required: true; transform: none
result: 6.82 ft³
